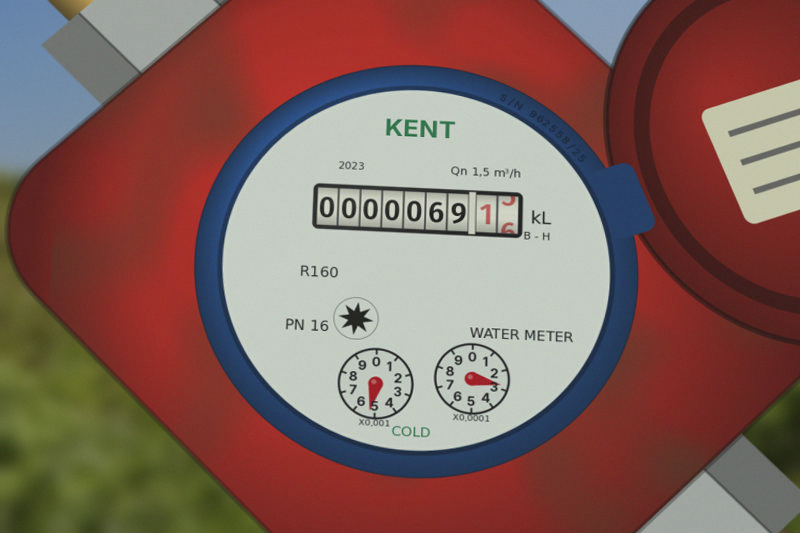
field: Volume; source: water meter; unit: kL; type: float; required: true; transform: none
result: 69.1552 kL
